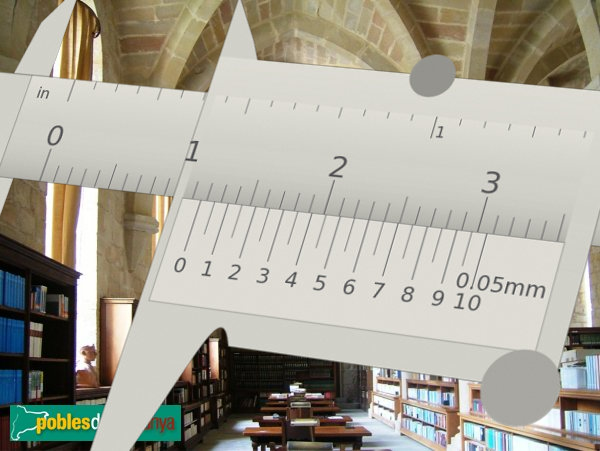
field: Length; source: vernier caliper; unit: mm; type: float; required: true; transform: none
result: 11.6 mm
